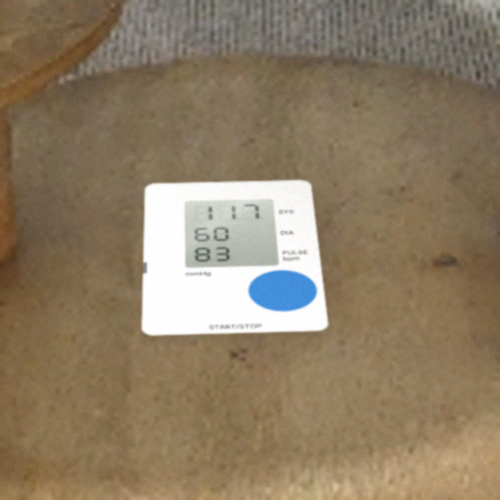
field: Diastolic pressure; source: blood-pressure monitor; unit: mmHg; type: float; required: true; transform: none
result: 60 mmHg
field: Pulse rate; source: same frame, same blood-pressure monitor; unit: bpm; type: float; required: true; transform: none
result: 83 bpm
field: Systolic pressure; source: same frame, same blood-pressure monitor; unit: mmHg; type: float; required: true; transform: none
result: 117 mmHg
